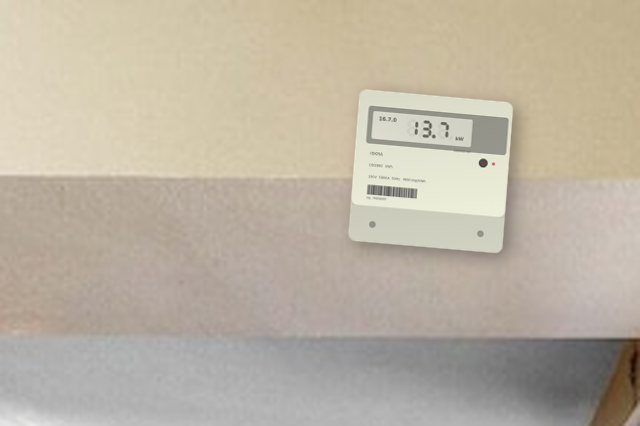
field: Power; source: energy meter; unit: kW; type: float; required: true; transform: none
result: 13.7 kW
